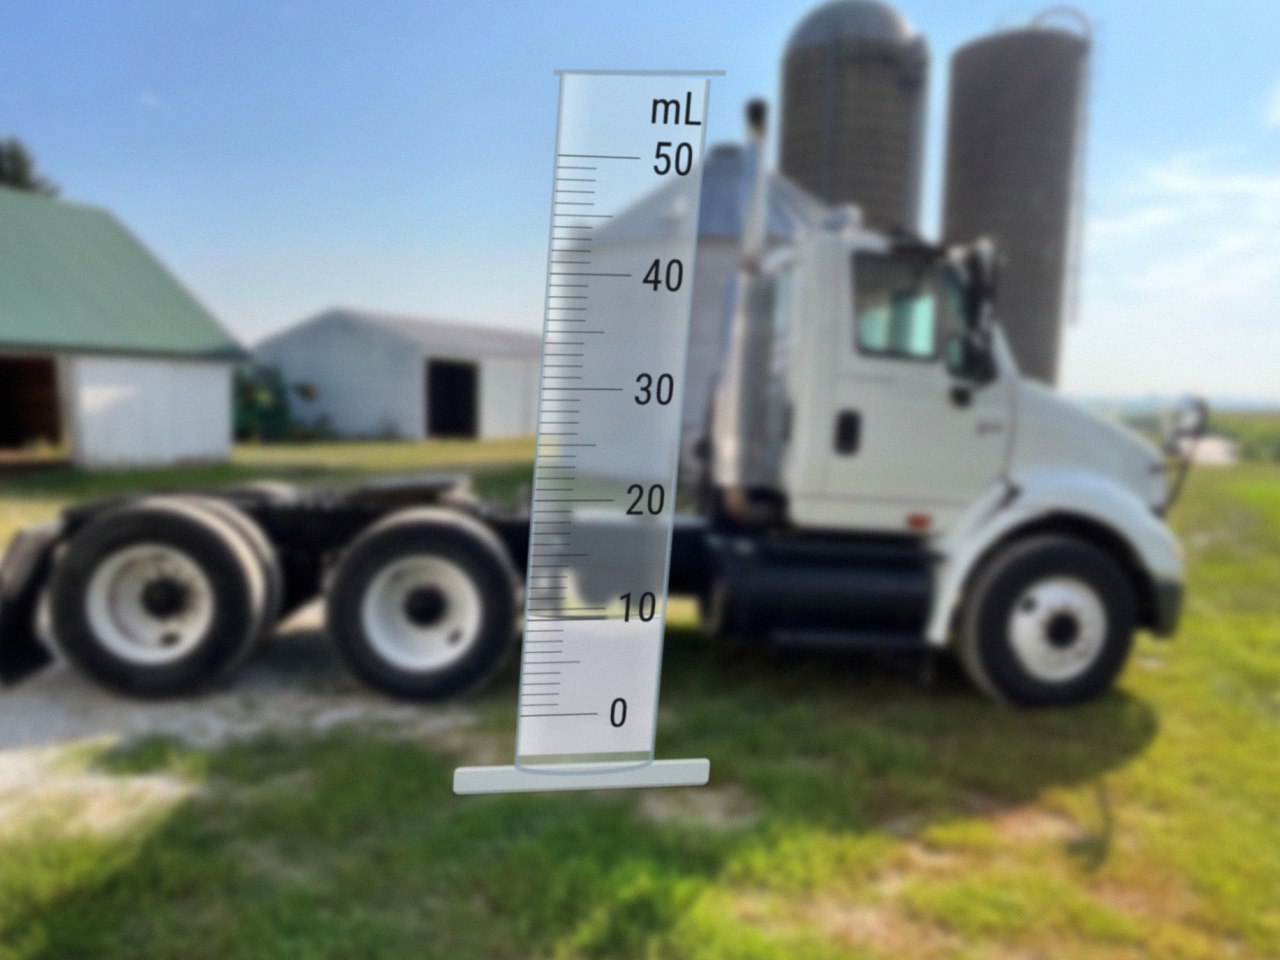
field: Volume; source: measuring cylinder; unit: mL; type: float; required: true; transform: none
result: 9 mL
